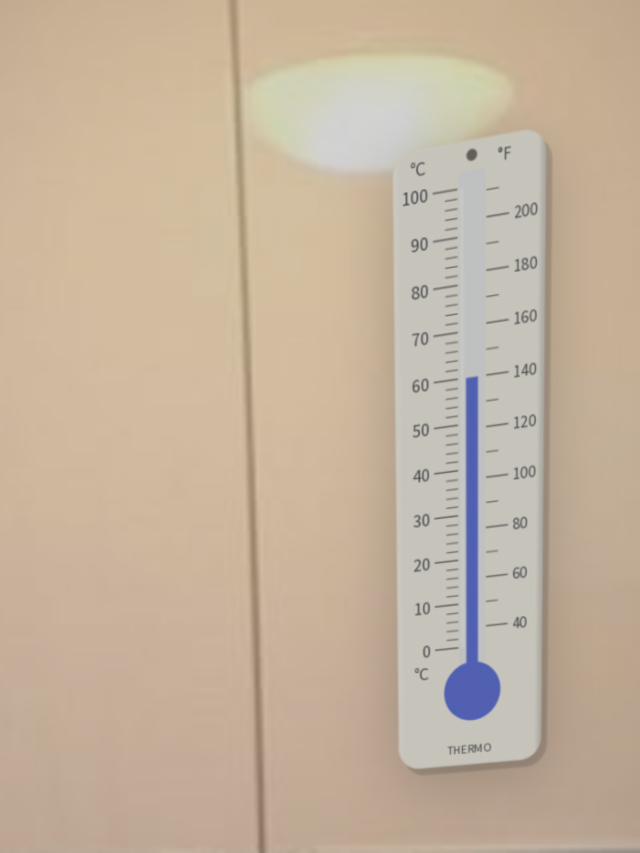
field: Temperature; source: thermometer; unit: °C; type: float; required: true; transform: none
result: 60 °C
